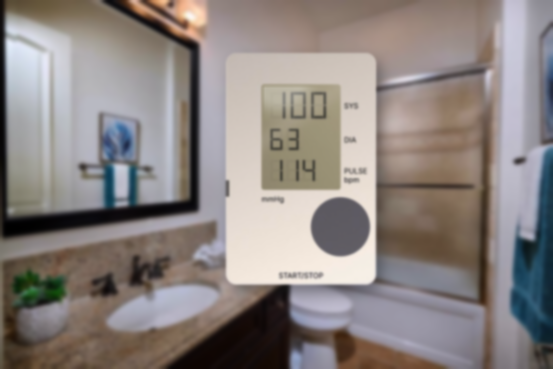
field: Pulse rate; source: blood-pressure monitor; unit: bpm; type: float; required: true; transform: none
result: 114 bpm
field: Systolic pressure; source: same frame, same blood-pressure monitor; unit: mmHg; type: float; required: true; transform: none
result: 100 mmHg
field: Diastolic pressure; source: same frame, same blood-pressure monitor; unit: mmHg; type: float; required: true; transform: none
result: 63 mmHg
